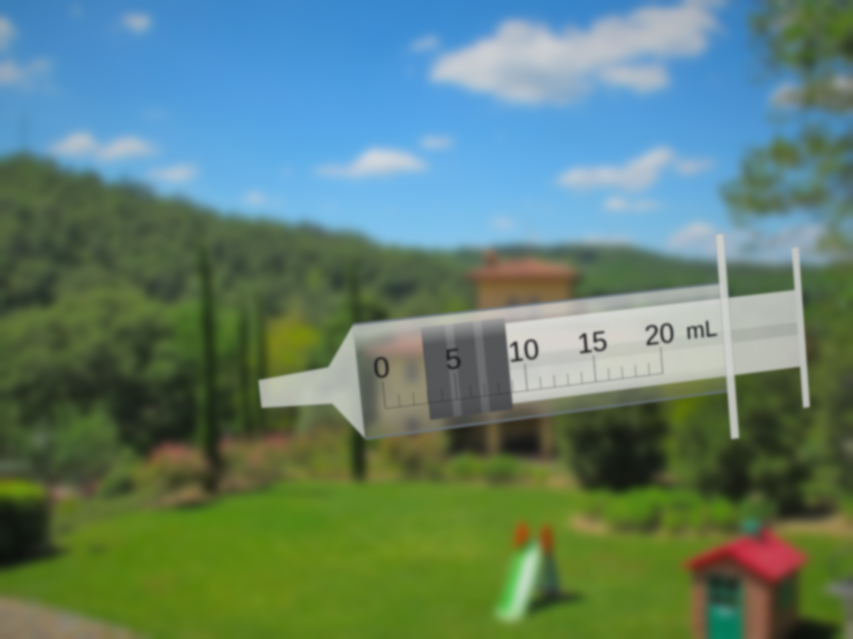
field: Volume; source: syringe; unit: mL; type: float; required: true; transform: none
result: 3 mL
